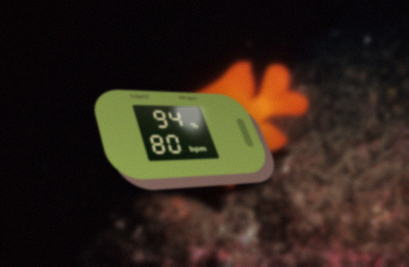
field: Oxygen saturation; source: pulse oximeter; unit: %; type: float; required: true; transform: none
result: 94 %
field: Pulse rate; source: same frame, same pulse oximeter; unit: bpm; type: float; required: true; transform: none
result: 80 bpm
